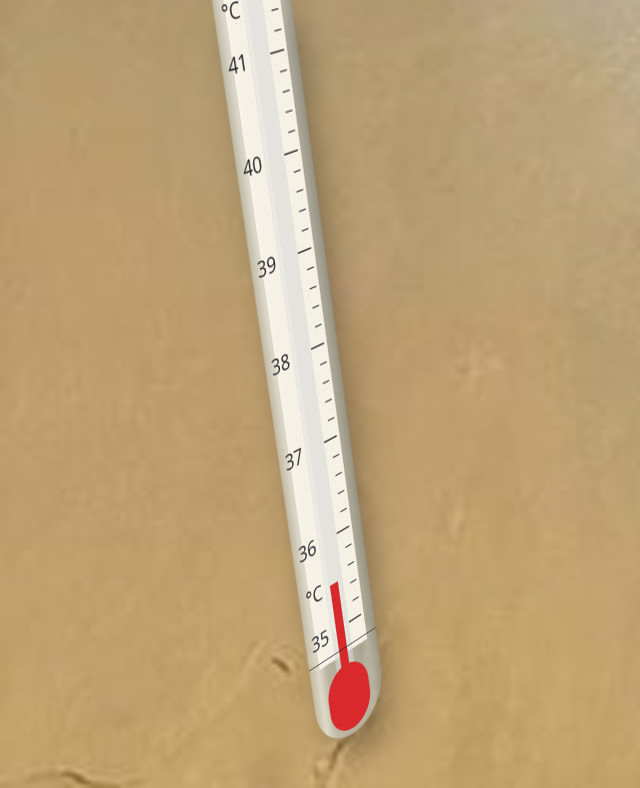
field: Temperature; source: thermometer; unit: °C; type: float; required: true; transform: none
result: 35.5 °C
